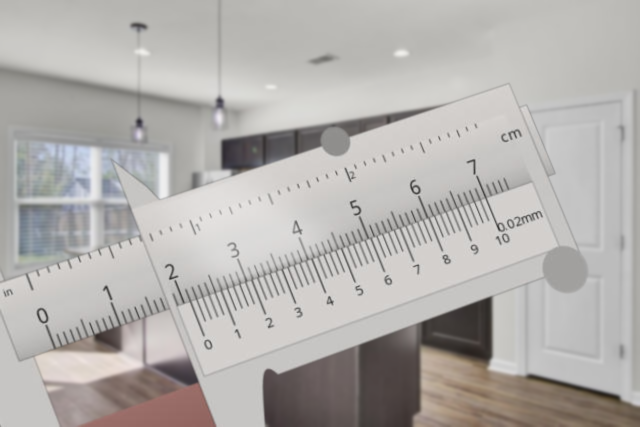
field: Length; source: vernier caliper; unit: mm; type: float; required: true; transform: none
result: 21.0 mm
